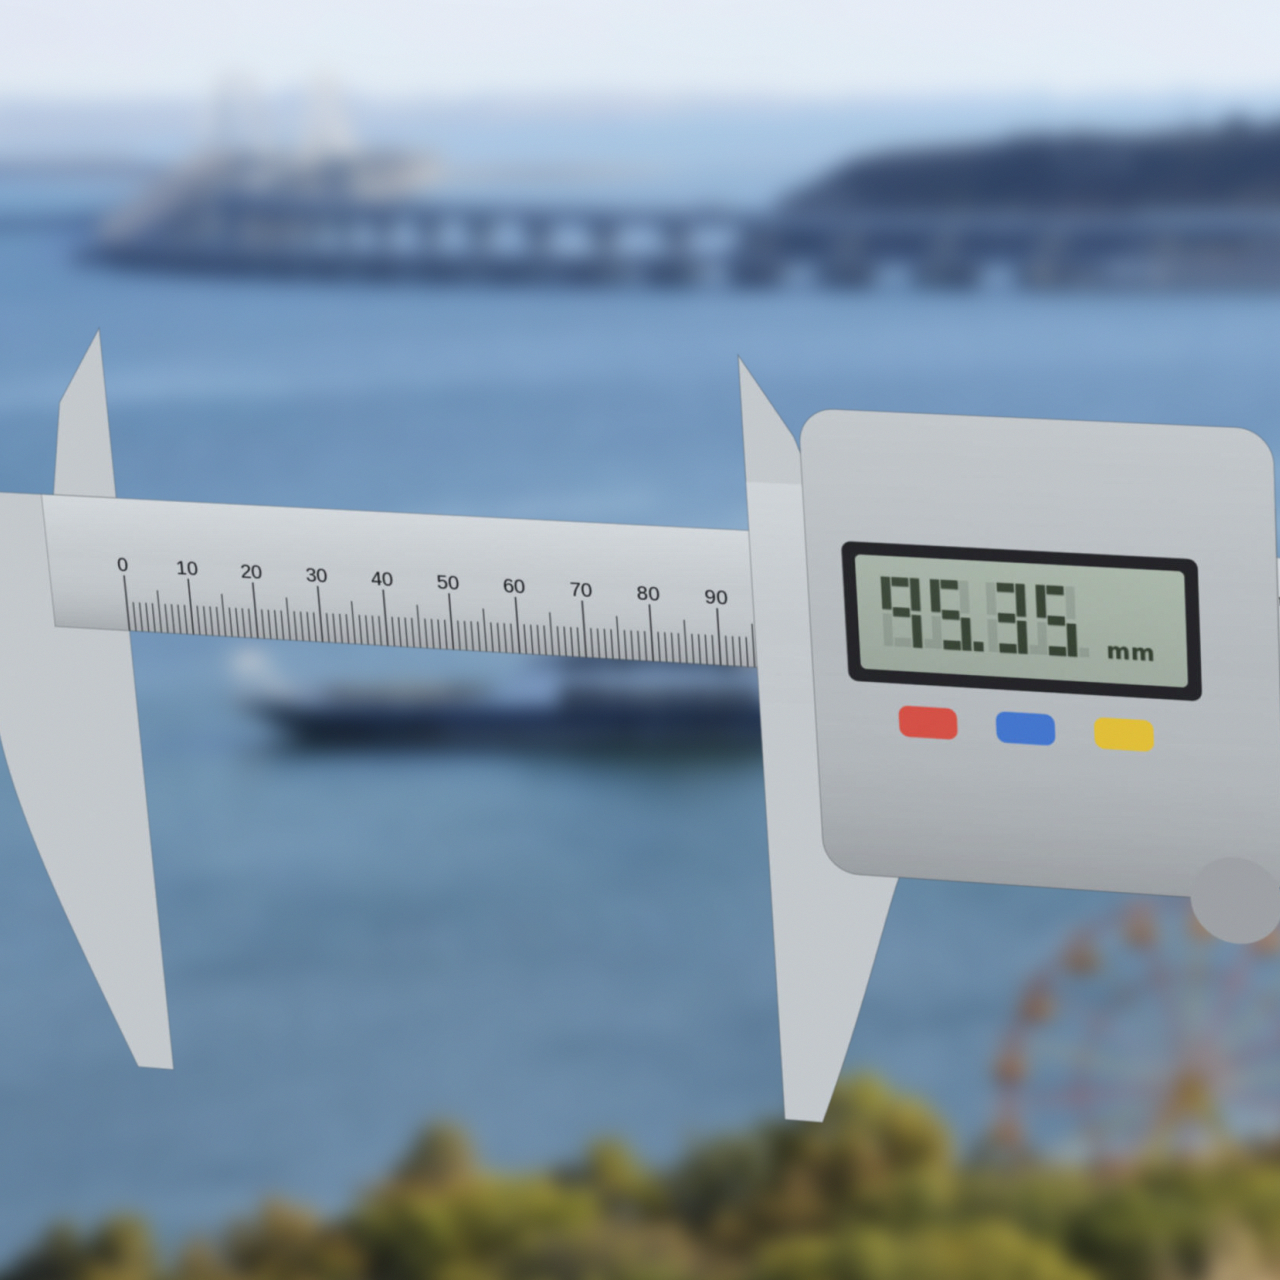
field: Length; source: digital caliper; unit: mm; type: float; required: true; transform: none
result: 95.35 mm
